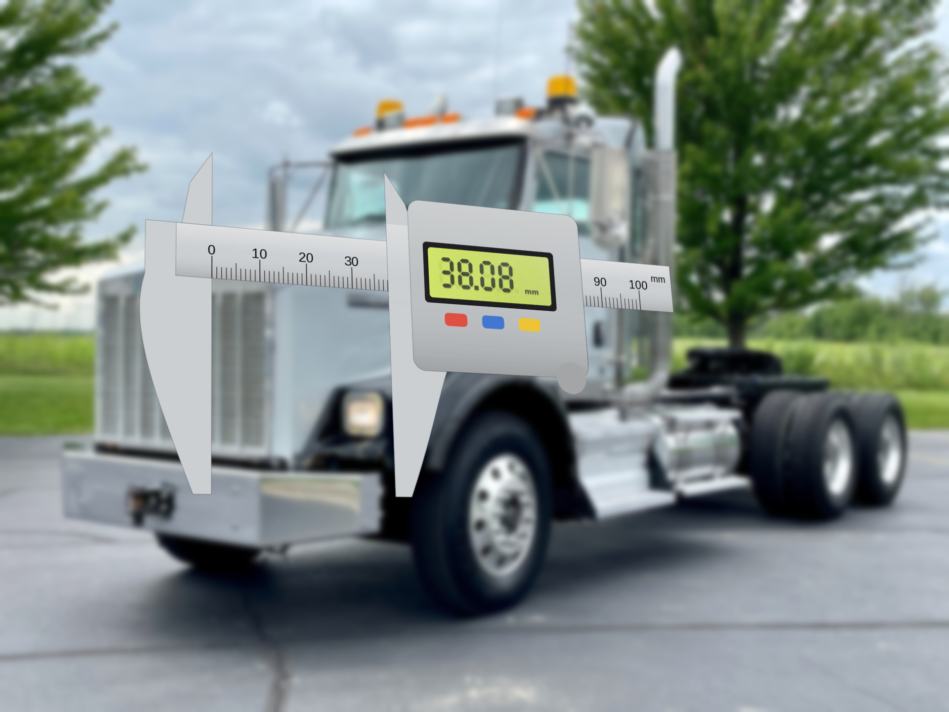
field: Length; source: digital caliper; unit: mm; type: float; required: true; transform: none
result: 38.08 mm
